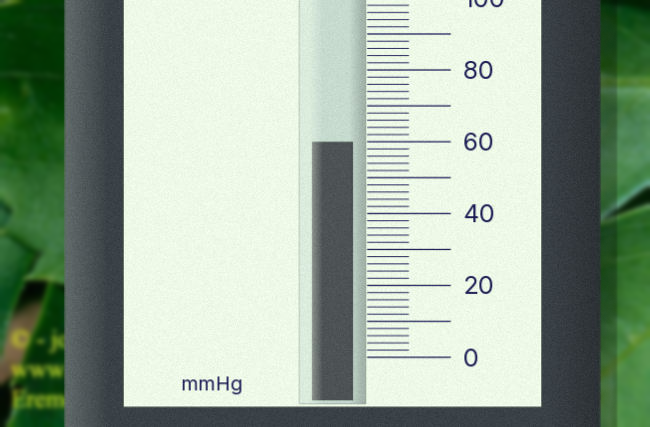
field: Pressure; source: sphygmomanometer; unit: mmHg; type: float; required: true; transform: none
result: 60 mmHg
